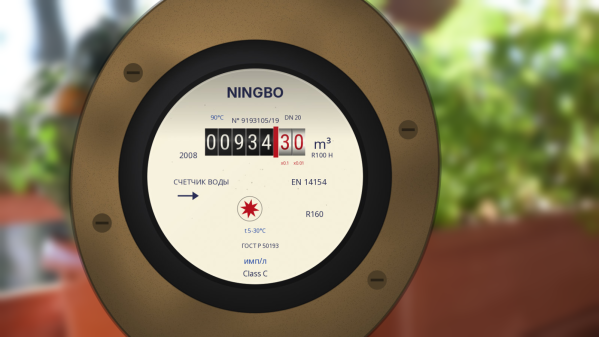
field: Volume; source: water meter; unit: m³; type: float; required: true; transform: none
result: 934.30 m³
